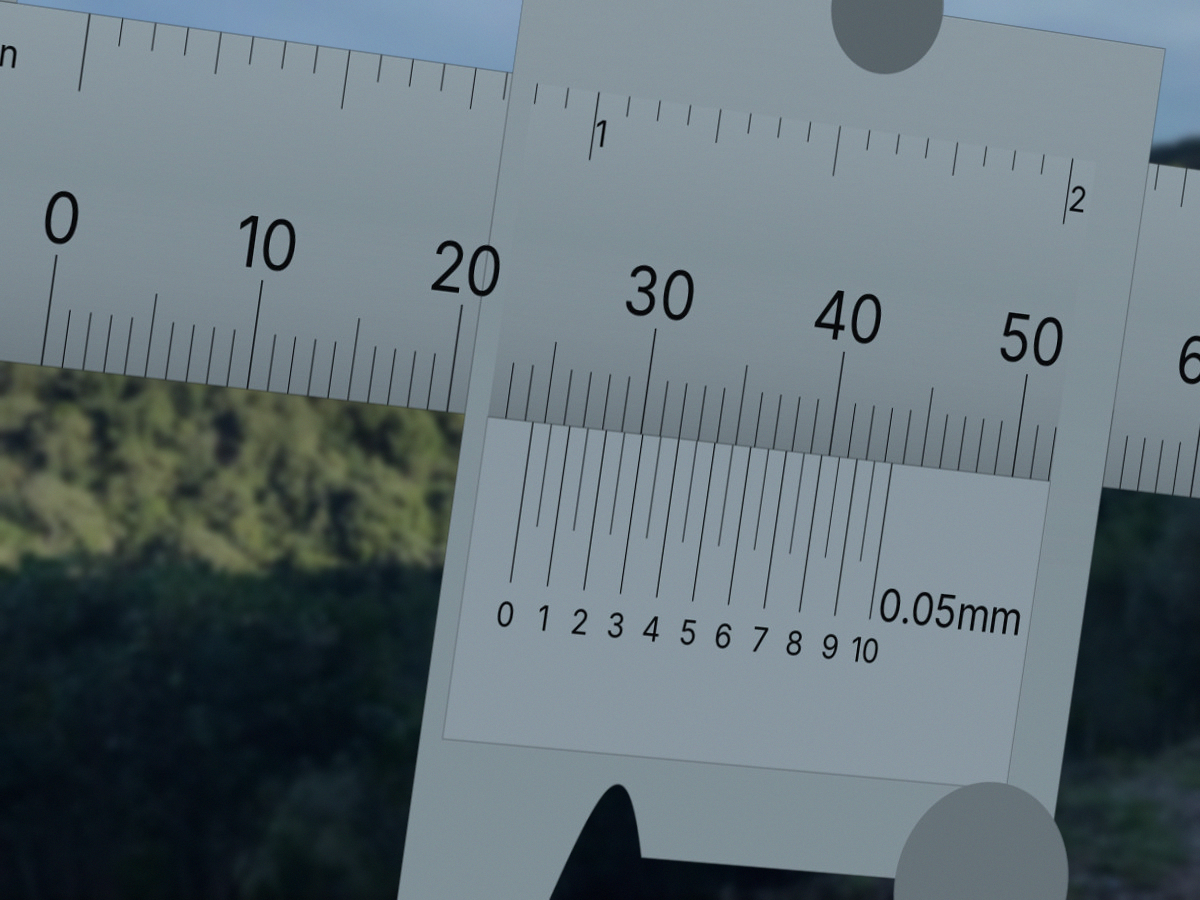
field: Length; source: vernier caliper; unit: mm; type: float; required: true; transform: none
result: 24.4 mm
